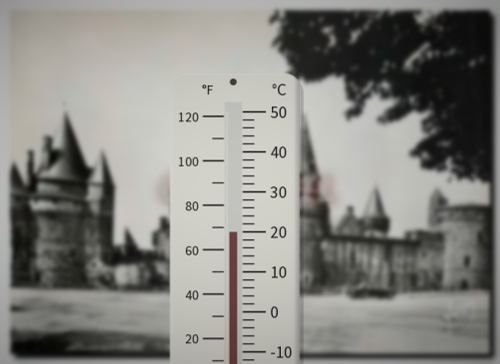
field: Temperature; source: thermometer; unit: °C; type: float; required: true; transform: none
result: 20 °C
